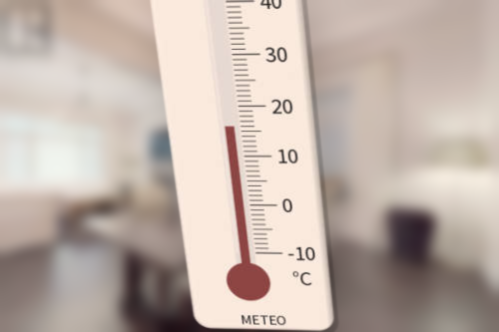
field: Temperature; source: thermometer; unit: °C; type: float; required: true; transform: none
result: 16 °C
